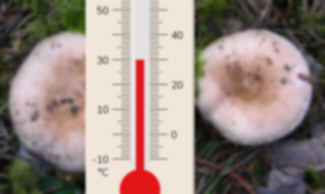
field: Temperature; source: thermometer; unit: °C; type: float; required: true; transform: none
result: 30 °C
